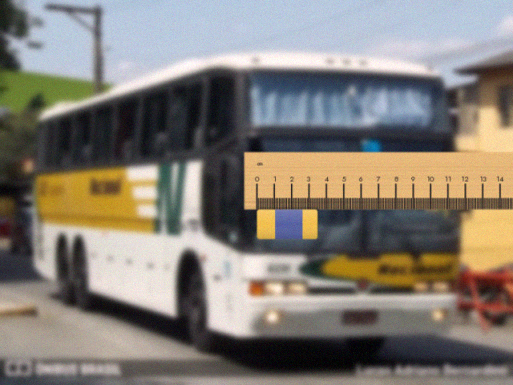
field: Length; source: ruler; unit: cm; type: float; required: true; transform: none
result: 3.5 cm
